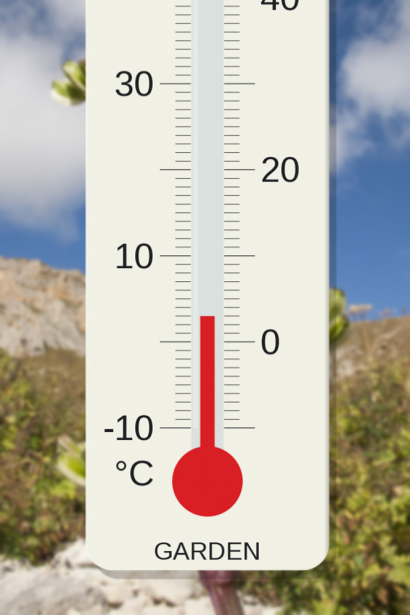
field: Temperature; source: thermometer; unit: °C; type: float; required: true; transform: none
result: 3 °C
